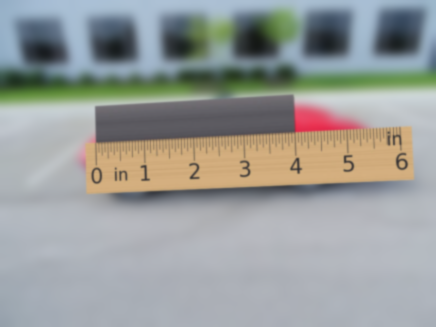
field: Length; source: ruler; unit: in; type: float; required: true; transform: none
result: 4 in
